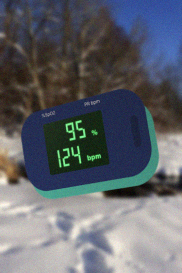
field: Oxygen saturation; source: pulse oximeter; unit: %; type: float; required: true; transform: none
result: 95 %
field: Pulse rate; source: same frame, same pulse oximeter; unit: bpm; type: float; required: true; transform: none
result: 124 bpm
